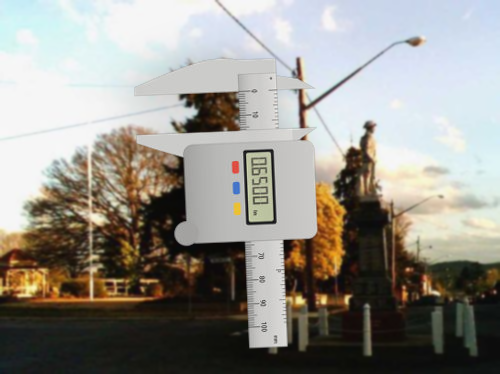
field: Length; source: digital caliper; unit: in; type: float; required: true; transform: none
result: 0.6500 in
